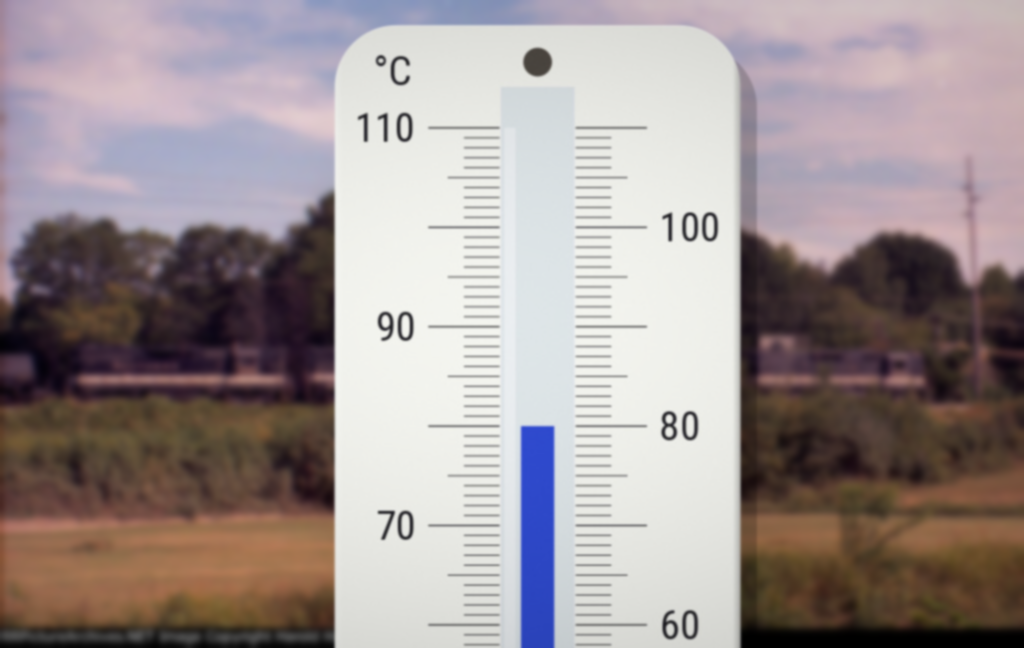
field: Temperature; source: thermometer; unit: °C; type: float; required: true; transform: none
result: 80 °C
